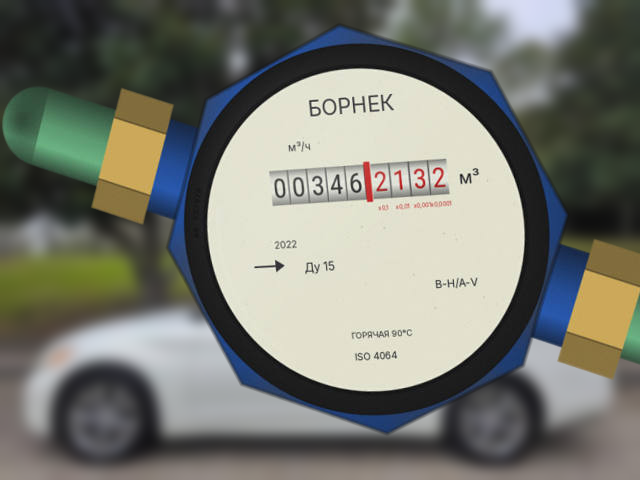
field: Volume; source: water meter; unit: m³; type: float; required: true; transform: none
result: 346.2132 m³
